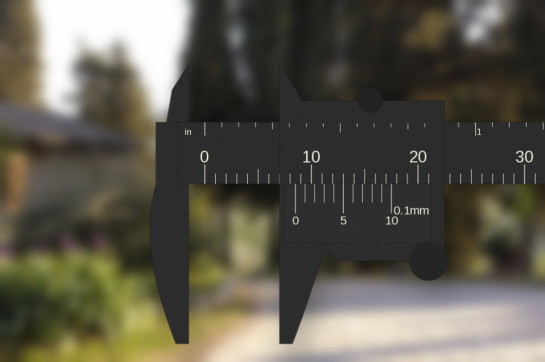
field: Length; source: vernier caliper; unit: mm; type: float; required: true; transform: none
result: 8.5 mm
